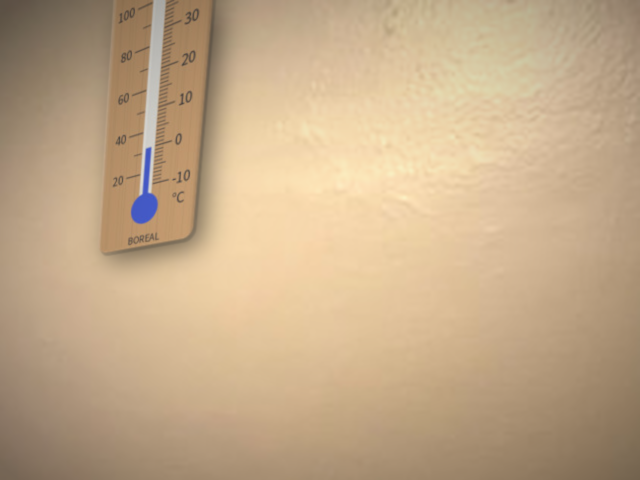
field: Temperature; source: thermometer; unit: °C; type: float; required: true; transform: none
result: 0 °C
